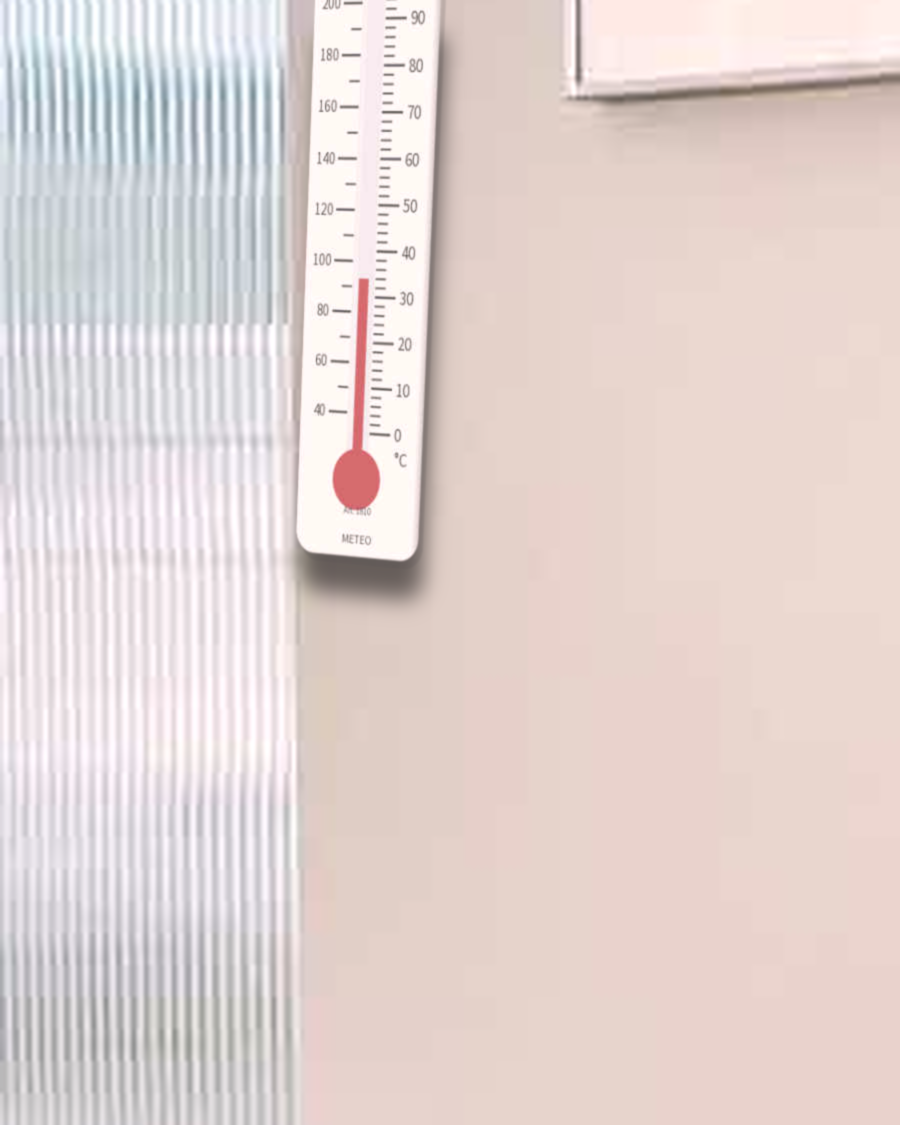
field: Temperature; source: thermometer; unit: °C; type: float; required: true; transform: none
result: 34 °C
